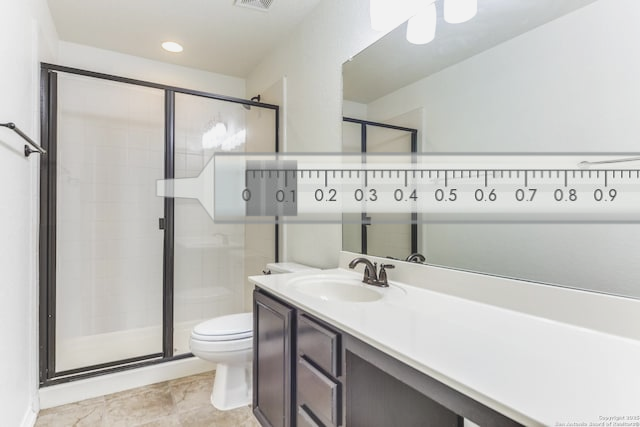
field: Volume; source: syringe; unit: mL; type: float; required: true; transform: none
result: 0 mL
